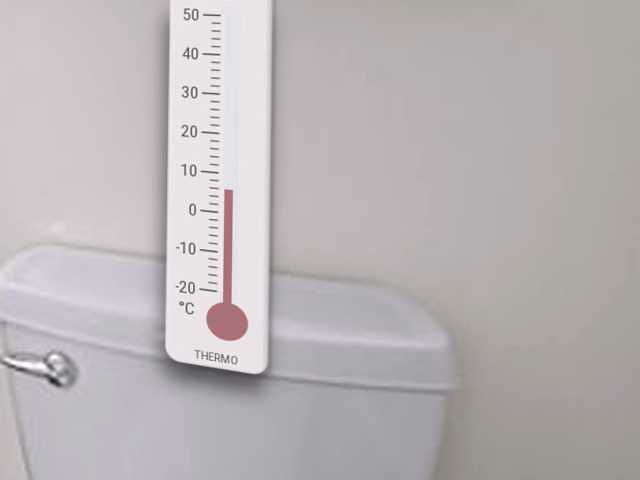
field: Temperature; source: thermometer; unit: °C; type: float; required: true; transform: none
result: 6 °C
